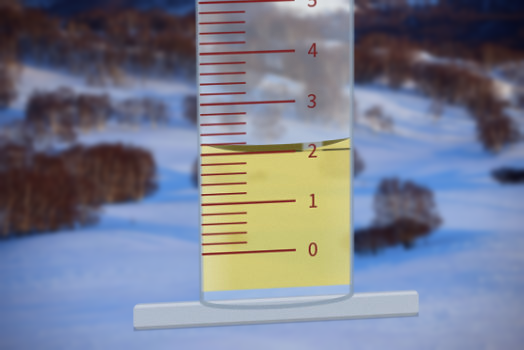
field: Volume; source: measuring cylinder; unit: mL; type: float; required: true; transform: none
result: 2 mL
